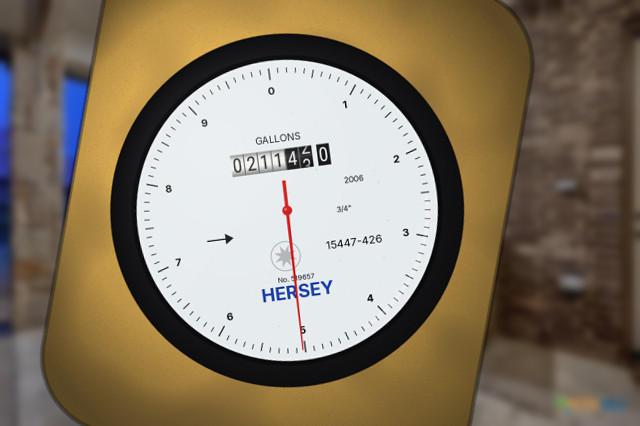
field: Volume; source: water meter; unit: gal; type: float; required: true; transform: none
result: 211425.0 gal
